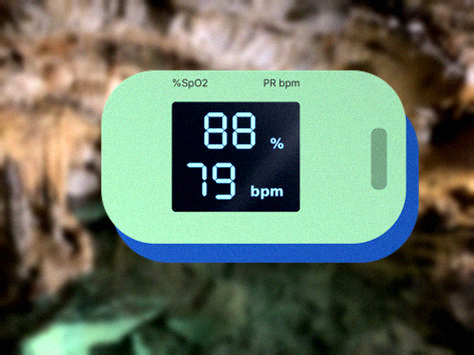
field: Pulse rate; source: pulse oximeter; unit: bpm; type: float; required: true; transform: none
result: 79 bpm
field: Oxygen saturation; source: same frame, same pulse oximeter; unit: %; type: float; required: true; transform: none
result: 88 %
